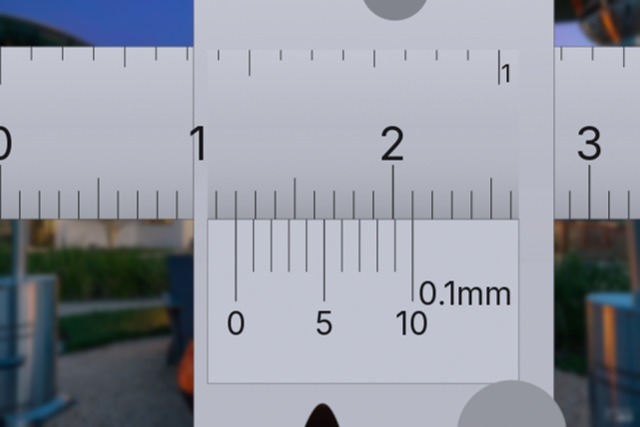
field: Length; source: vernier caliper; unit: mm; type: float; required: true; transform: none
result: 12.0 mm
